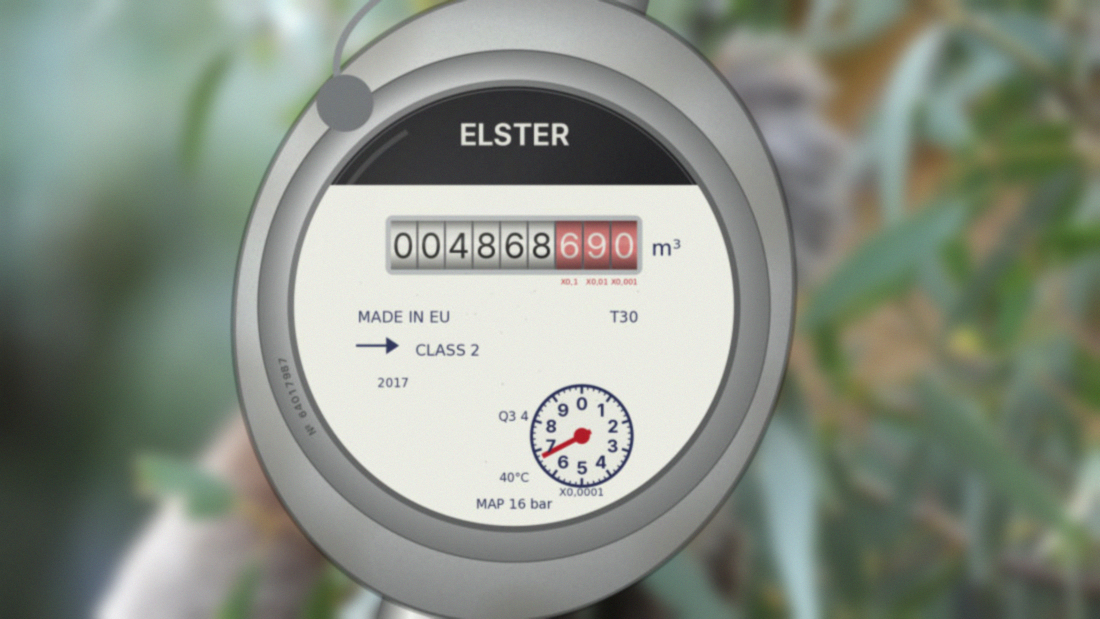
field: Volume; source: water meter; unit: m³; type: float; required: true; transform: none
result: 4868.6906 m³
